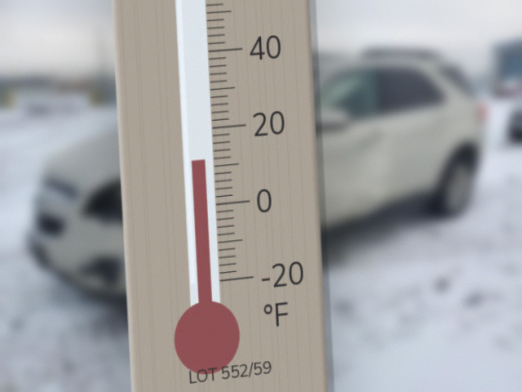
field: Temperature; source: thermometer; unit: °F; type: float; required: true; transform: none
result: 12 °F
